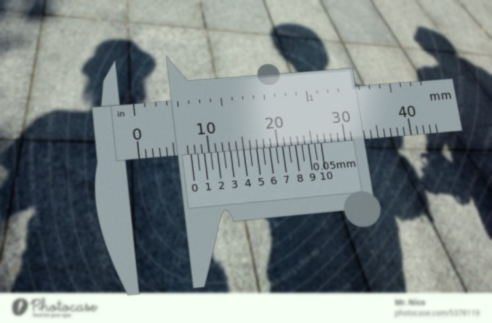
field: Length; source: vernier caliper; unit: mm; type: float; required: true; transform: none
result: 7.4 mm
